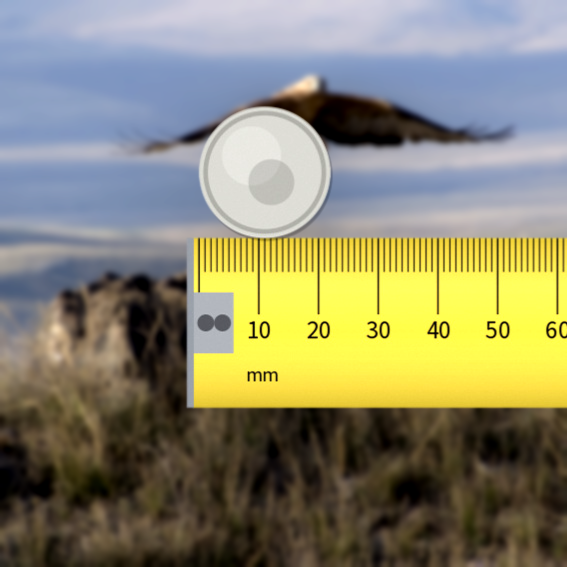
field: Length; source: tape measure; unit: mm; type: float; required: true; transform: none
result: 22 mm
